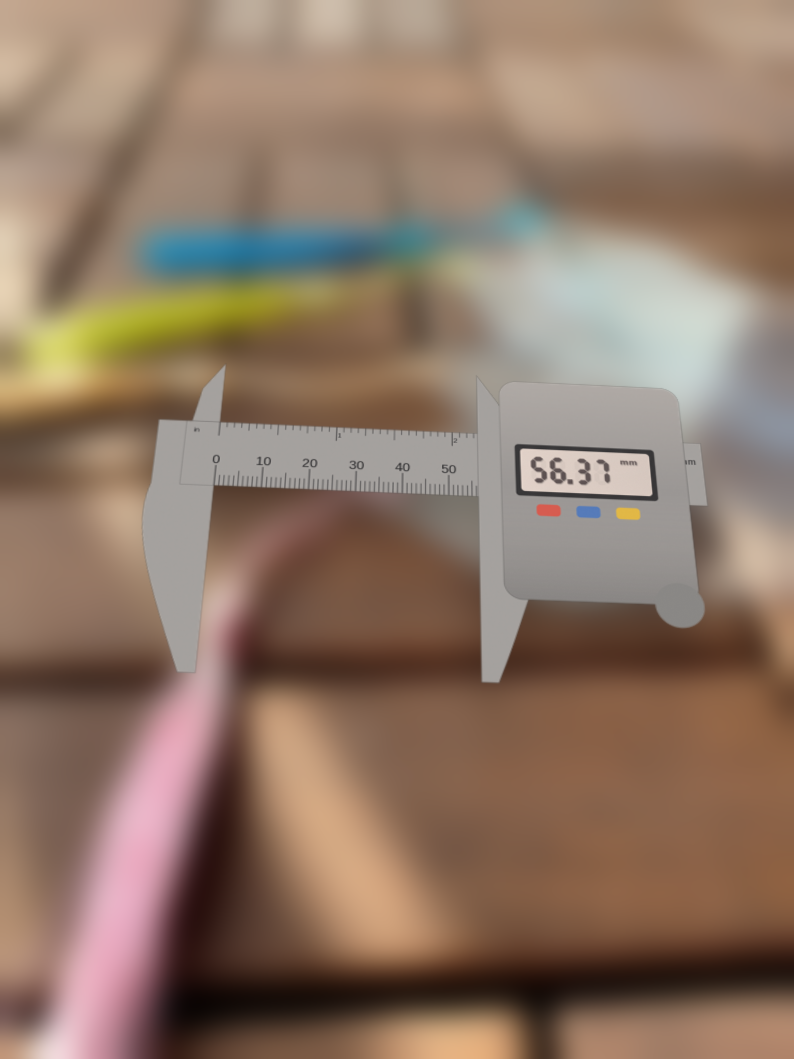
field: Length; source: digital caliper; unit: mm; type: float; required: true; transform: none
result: 56.37 mm
